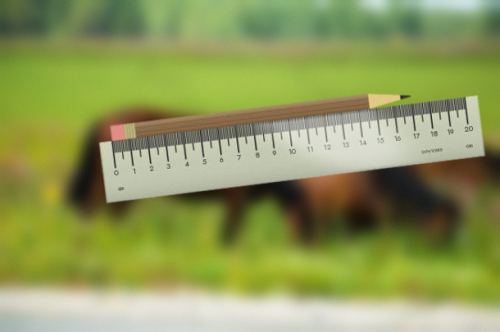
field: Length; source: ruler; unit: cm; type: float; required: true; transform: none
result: 17 cm
